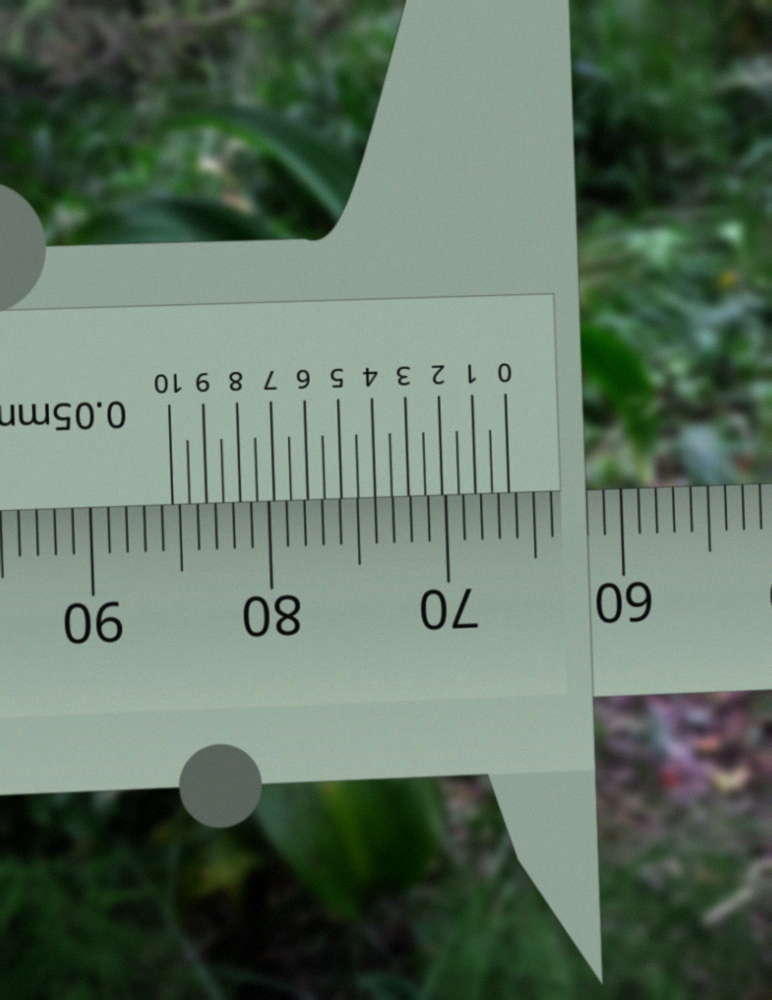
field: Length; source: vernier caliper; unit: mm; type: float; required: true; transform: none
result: 66.4 mm
